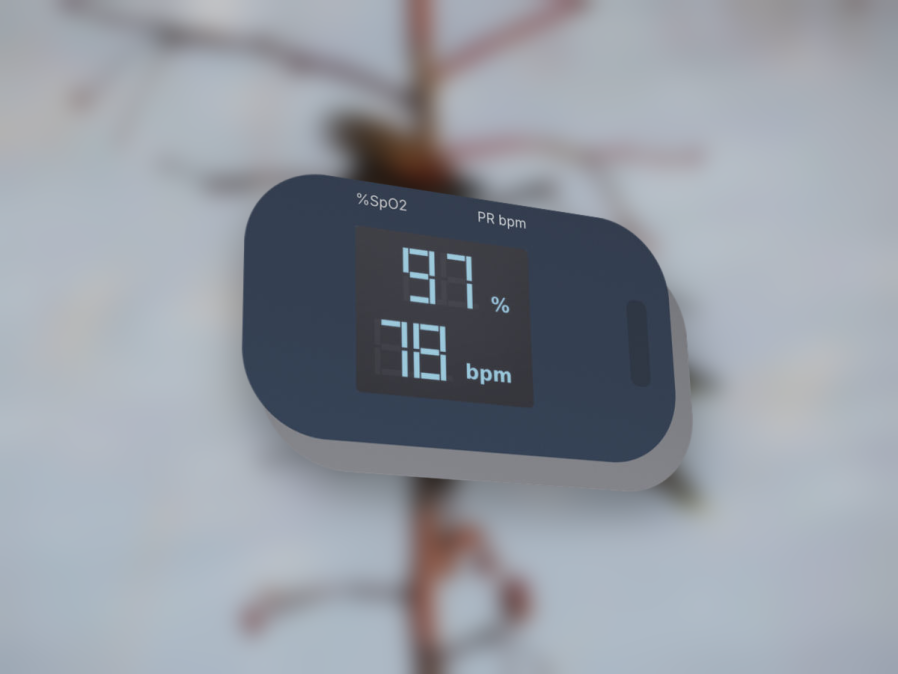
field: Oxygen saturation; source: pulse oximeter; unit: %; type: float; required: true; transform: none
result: 97 %
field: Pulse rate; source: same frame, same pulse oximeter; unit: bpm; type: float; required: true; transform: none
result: 78 bpm
